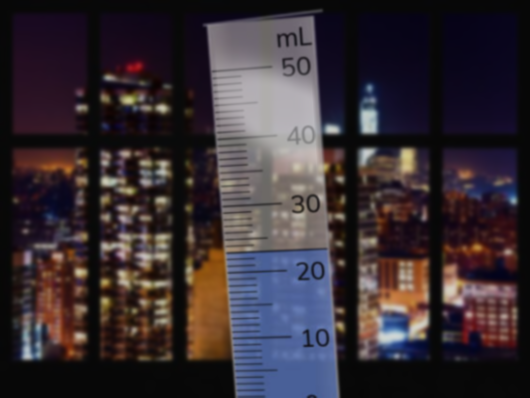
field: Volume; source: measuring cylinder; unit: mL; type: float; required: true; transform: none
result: 23 mL
